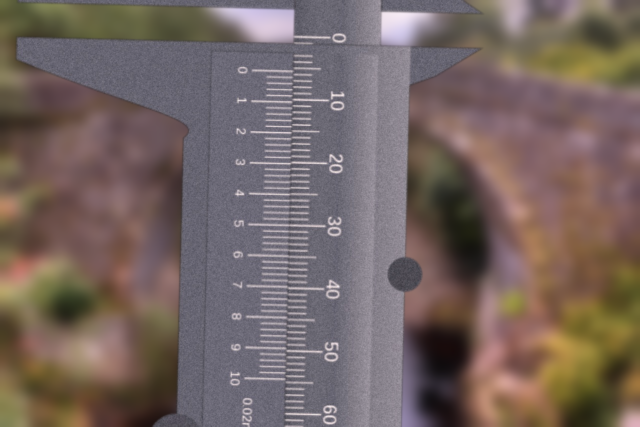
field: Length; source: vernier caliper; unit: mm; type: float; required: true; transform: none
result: 5.5 mm
